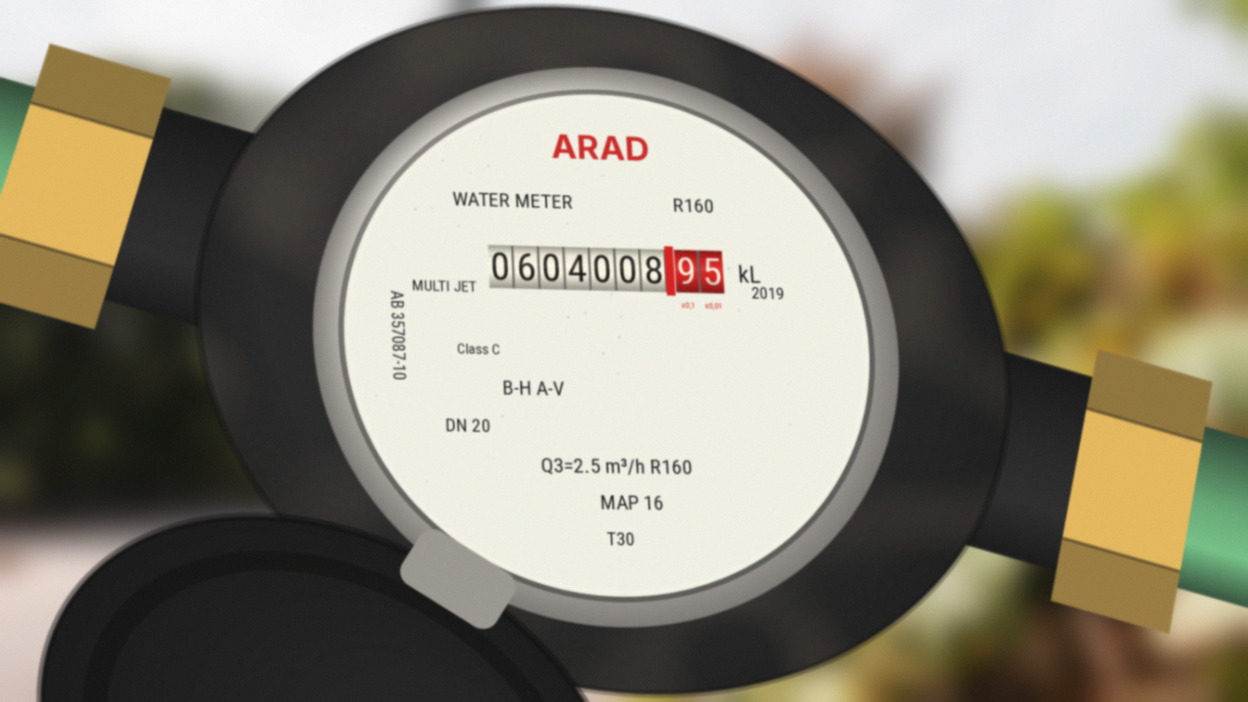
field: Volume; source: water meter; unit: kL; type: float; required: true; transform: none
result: 604008.95 kL
